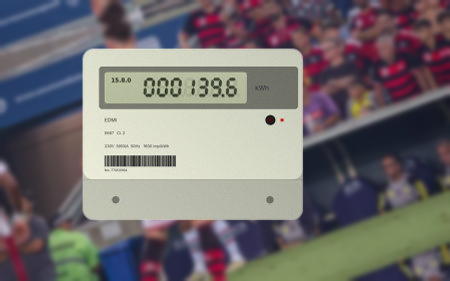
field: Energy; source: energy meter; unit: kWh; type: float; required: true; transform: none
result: 139.6 kWh
